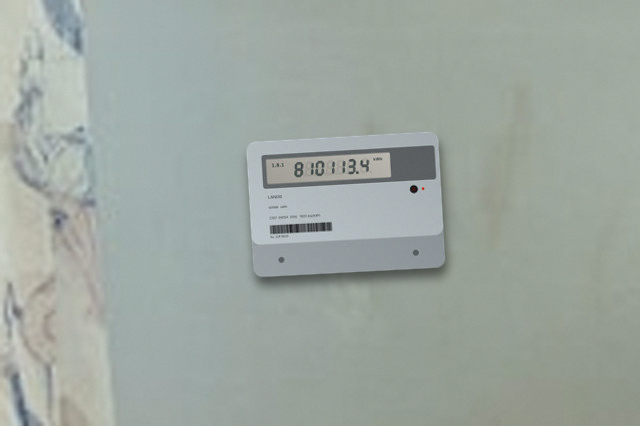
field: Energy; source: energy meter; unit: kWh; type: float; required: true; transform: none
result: 810113.4 kWh
